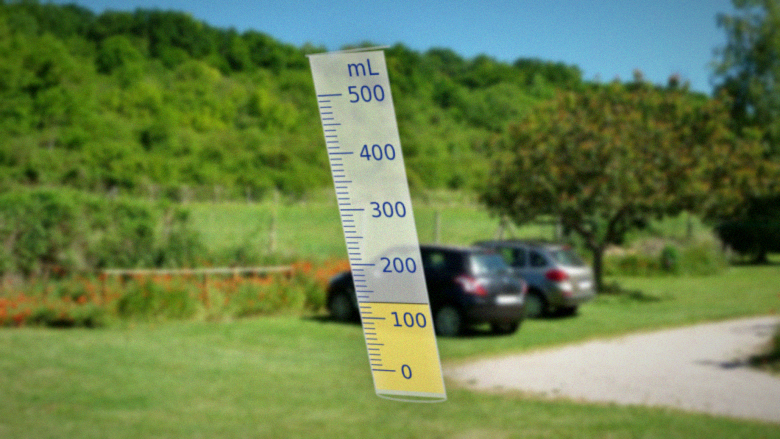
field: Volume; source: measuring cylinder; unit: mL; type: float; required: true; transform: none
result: 130 mL
